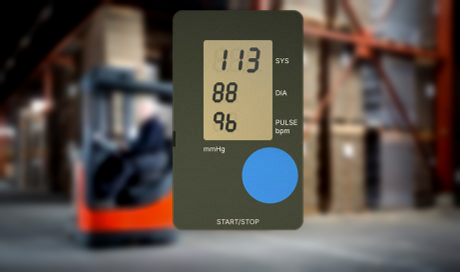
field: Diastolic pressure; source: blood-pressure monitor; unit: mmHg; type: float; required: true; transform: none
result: 88 mmHg
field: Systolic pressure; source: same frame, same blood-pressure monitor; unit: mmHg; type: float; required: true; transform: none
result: 113 mmHg
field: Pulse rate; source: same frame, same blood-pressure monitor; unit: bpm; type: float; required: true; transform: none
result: 96 bpm
